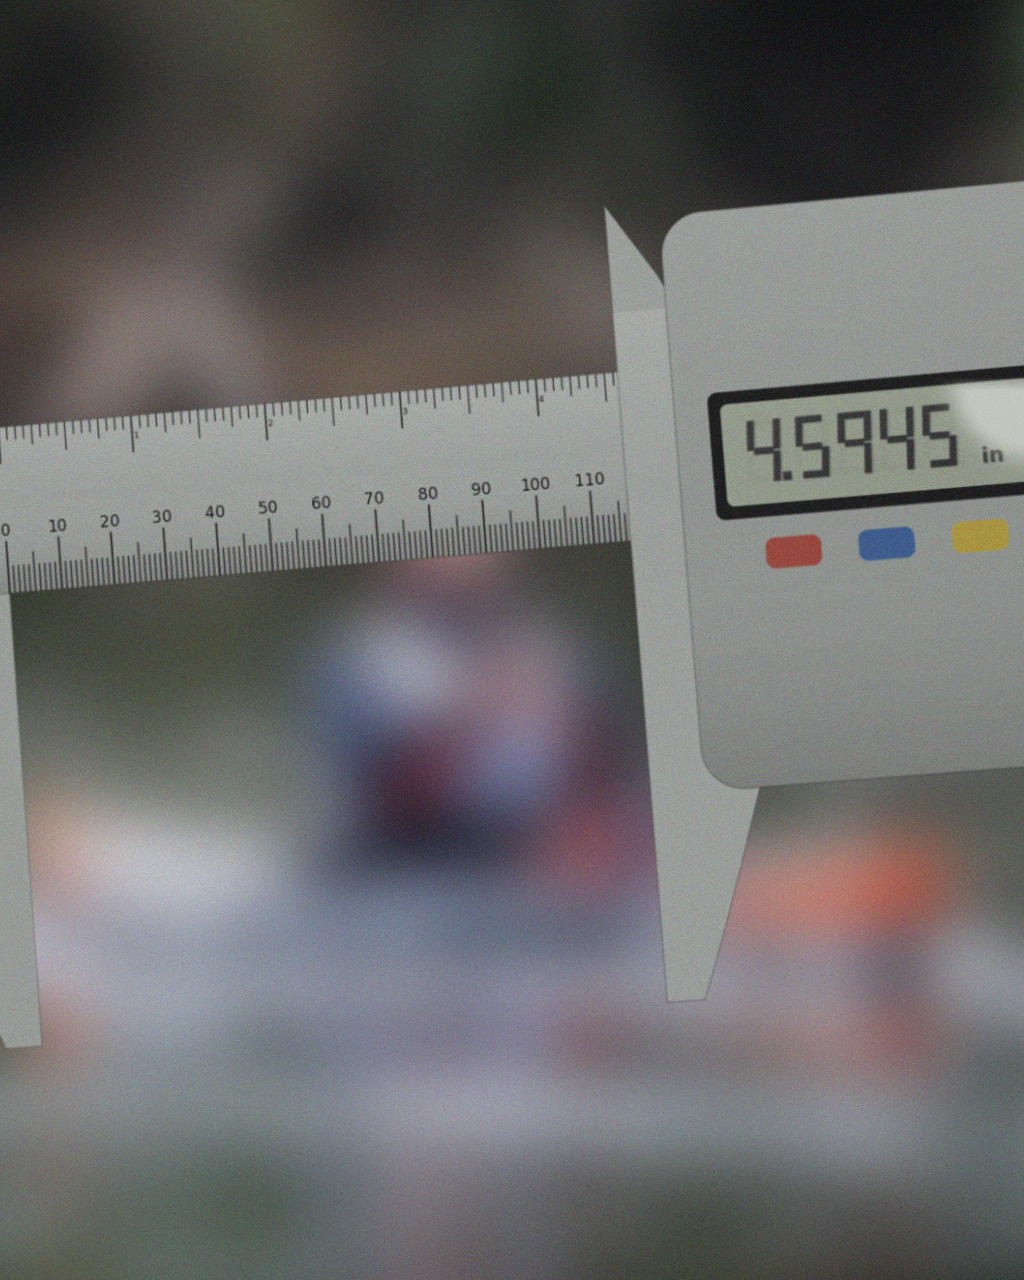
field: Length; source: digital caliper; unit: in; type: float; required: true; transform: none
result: 4.5945 in
